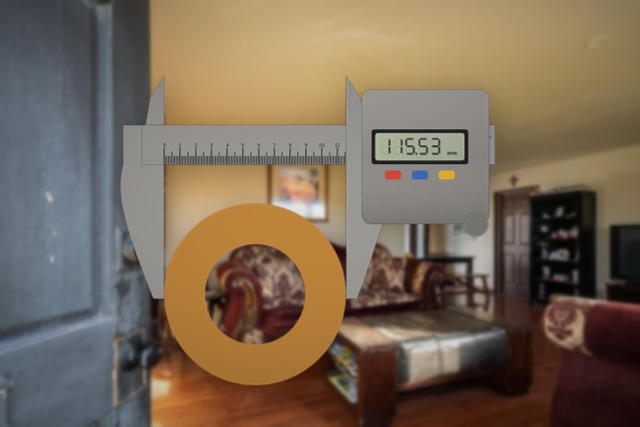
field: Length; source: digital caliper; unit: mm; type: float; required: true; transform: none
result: 115.53 mm
